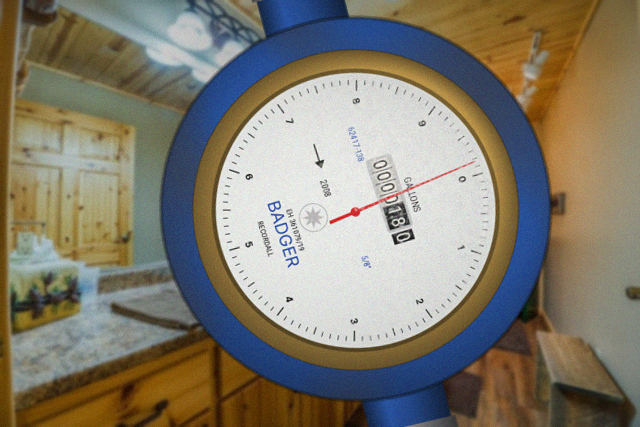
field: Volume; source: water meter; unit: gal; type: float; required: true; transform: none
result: 179.8 gal
